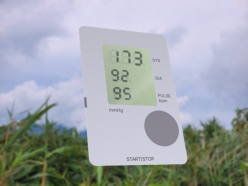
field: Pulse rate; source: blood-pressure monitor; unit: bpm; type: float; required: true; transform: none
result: 95 bpm
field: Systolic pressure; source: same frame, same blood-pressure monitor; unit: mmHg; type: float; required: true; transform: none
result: 173 mmHg
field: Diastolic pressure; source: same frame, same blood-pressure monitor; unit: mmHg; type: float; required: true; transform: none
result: 92 mmHg
